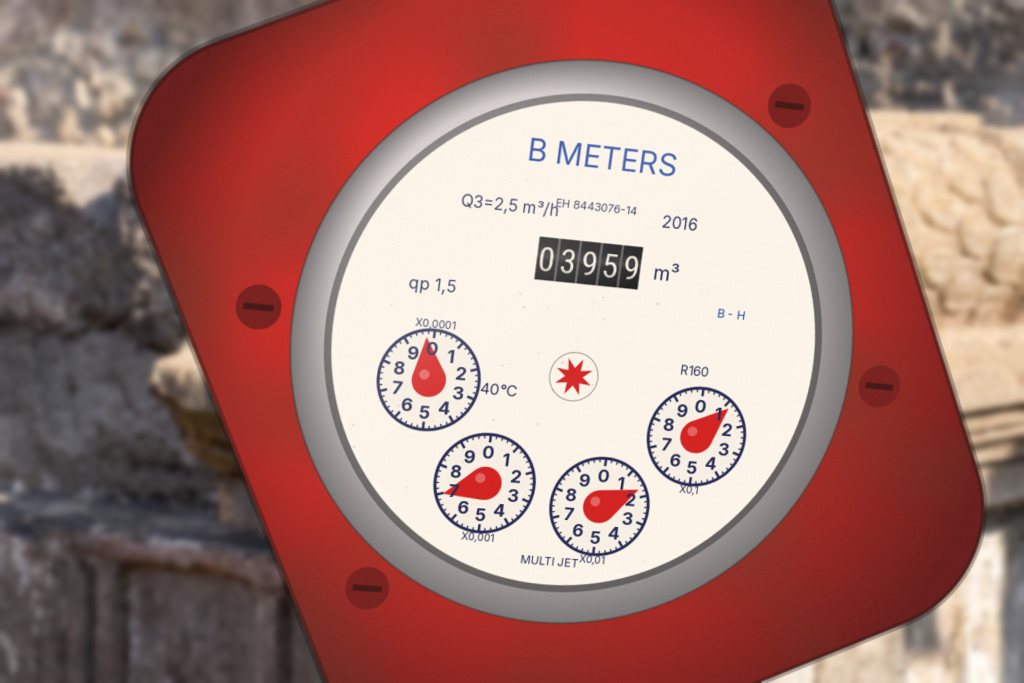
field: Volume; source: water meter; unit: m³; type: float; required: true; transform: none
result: 3959.1169 m³
